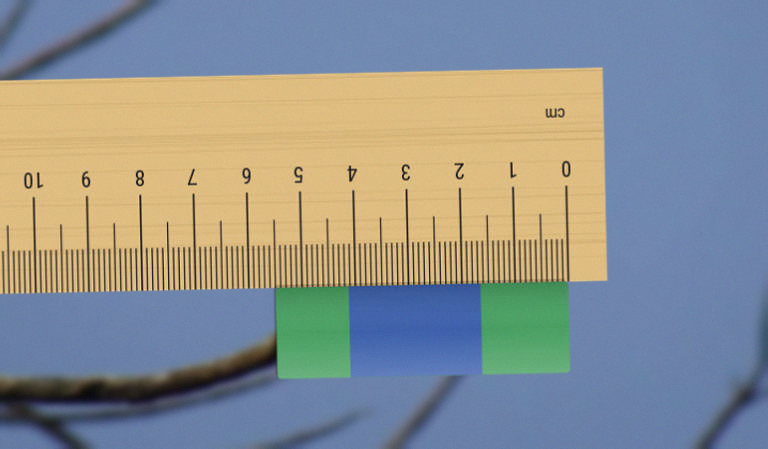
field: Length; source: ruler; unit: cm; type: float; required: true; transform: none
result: 5.5 cm
